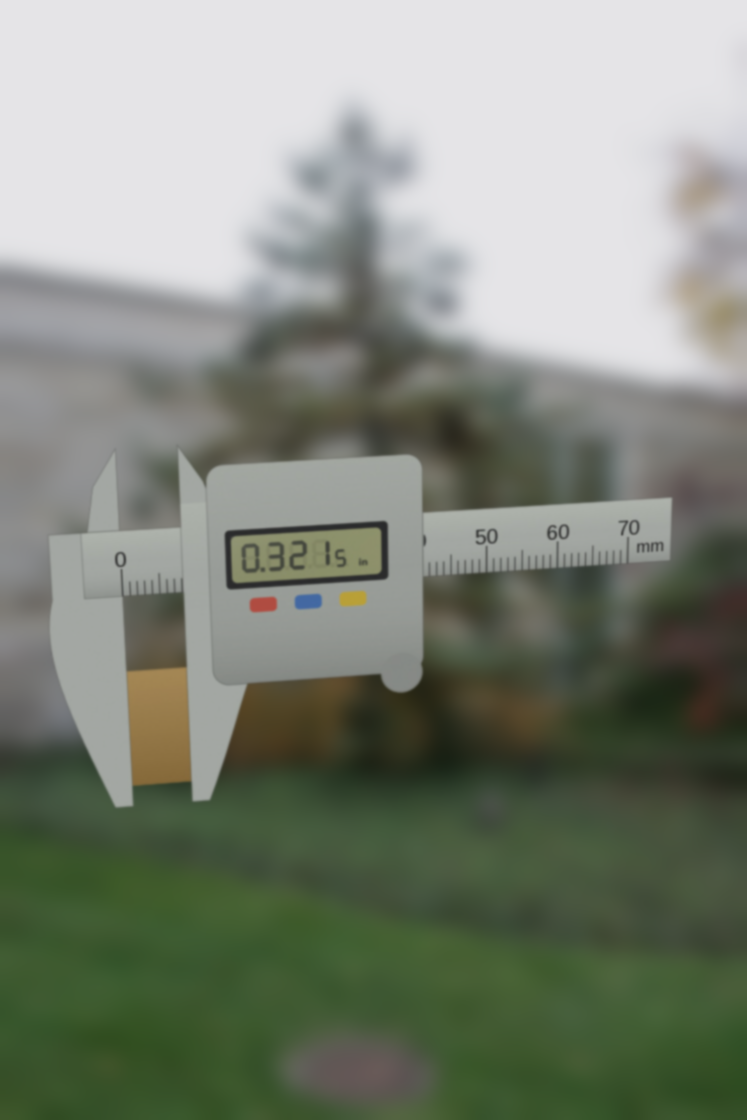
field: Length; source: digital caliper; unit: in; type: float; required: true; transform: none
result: 0.3215 in
